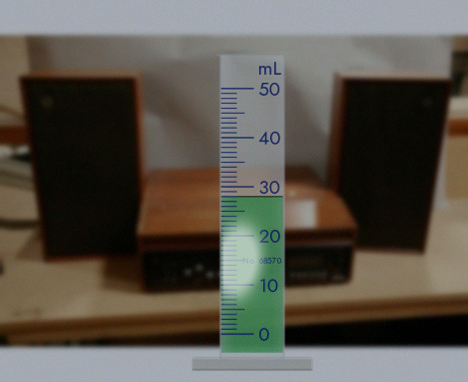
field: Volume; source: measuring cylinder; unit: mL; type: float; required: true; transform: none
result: 28 mL
